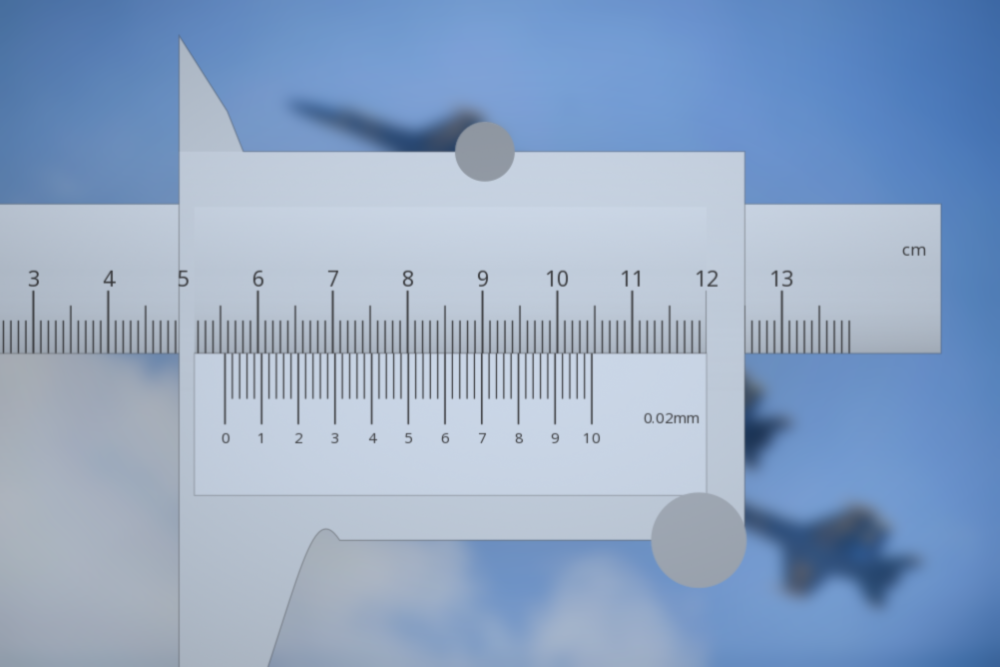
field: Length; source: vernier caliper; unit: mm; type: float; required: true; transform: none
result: 55.6 mm
